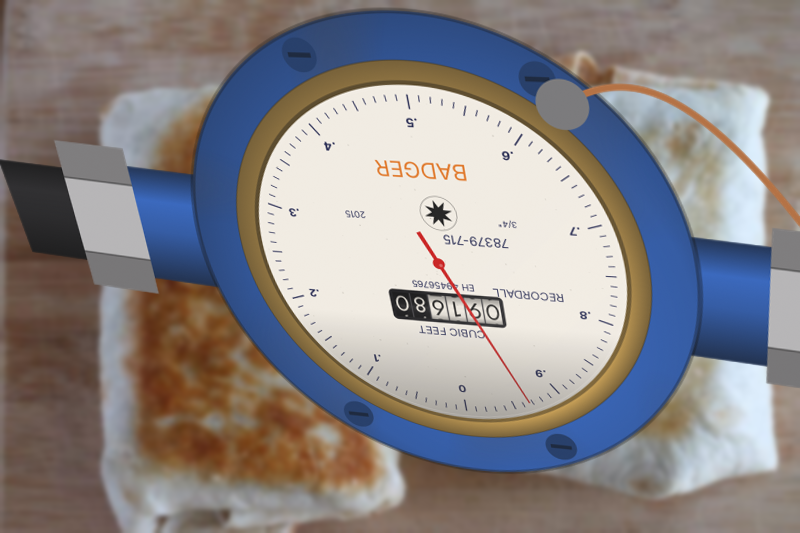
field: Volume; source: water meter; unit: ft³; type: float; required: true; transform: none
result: 91679.93 ft³
